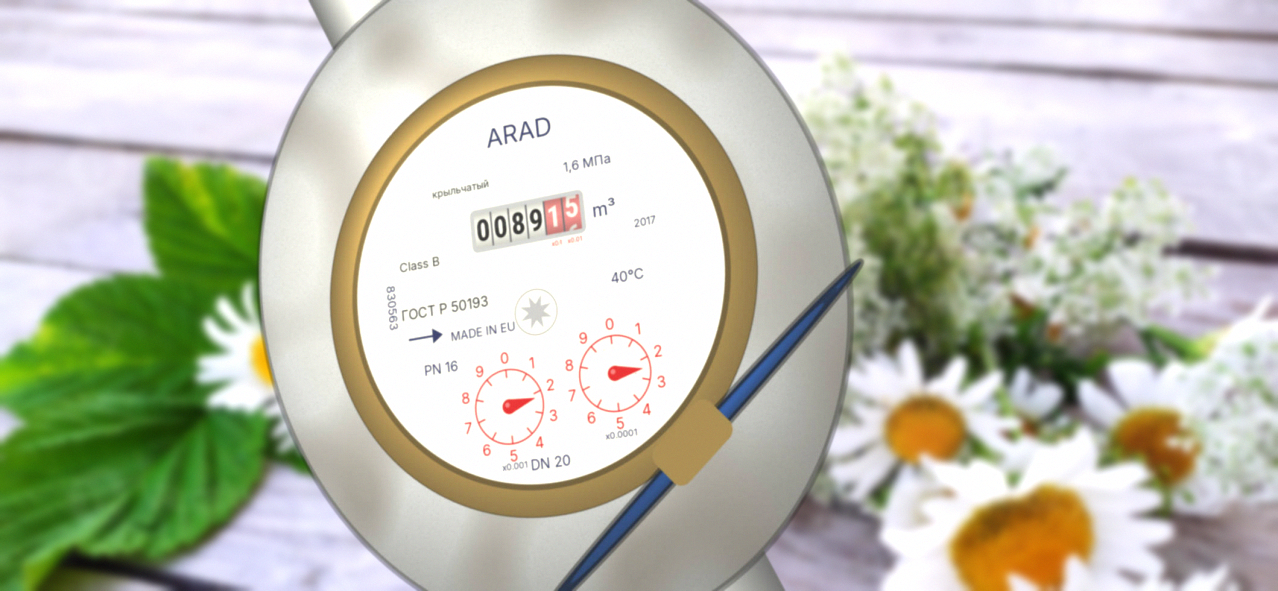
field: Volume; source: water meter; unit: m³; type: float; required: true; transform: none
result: 89.1522 m³
